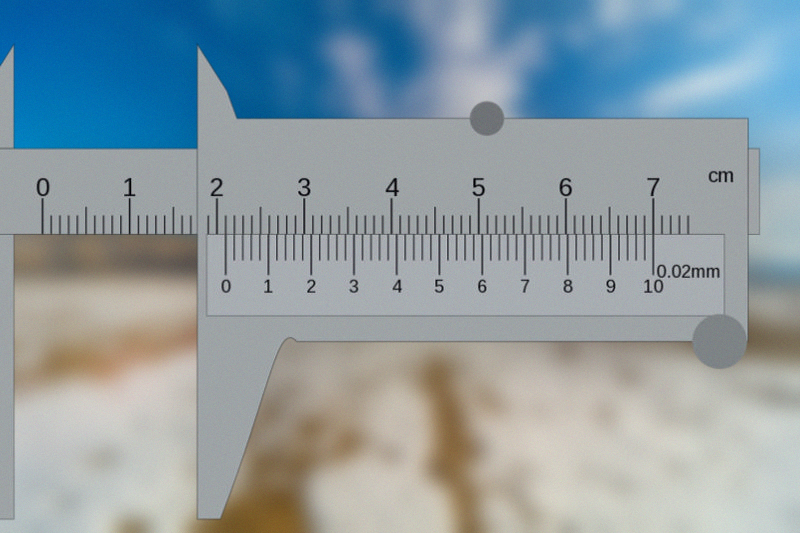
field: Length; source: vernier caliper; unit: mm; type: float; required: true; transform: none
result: 21.0 mm
